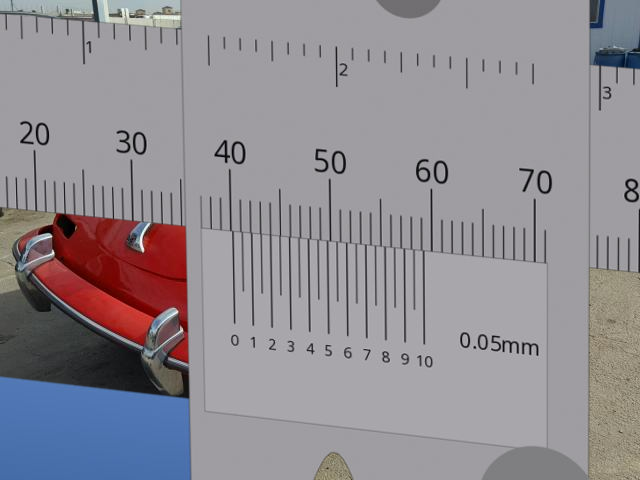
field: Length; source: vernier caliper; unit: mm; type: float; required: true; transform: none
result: 40.2 mm
